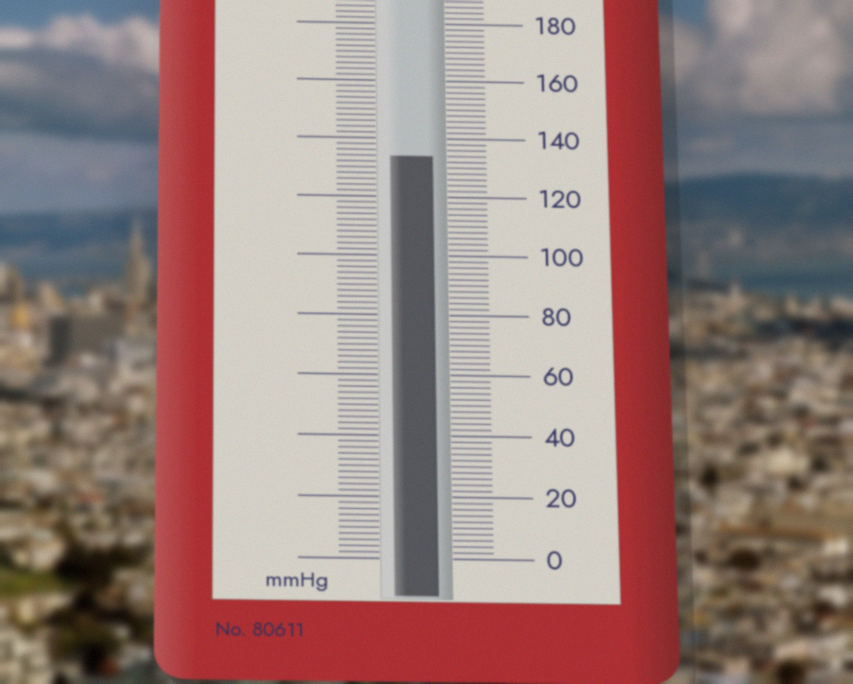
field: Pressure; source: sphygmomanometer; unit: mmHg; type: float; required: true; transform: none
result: 134 mmHg
